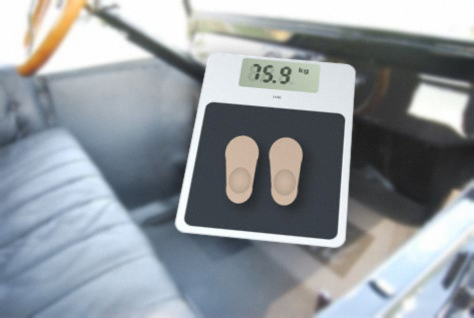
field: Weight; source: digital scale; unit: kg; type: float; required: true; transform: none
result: 75.9 kg
